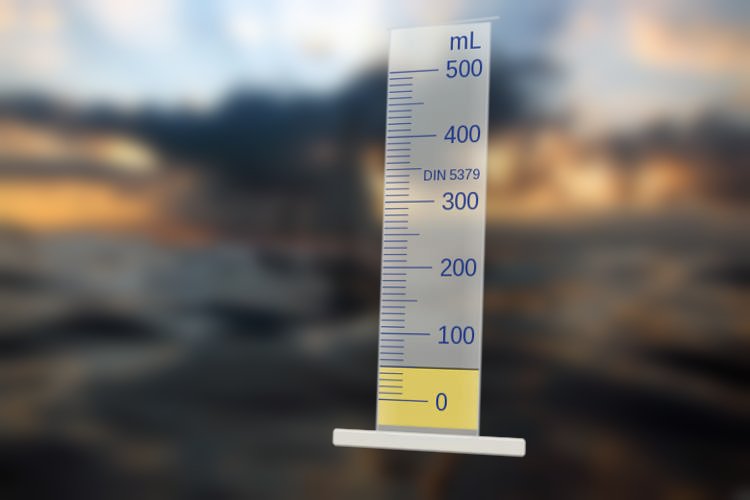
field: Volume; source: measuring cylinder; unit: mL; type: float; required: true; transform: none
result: 50 mL
